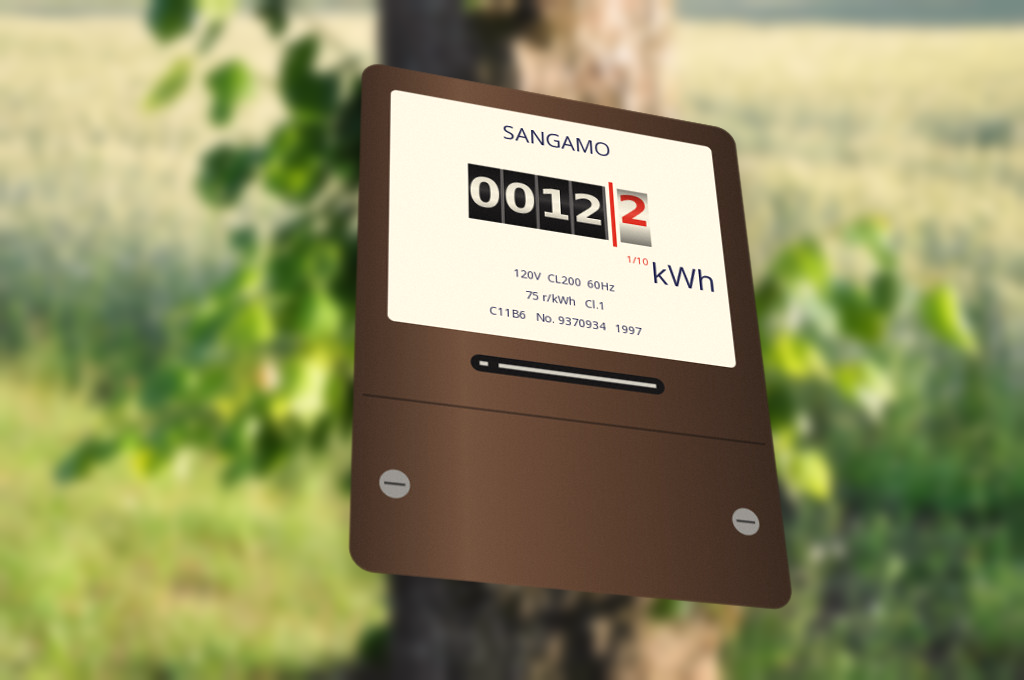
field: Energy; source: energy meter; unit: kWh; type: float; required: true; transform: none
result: 12.2 kWh
